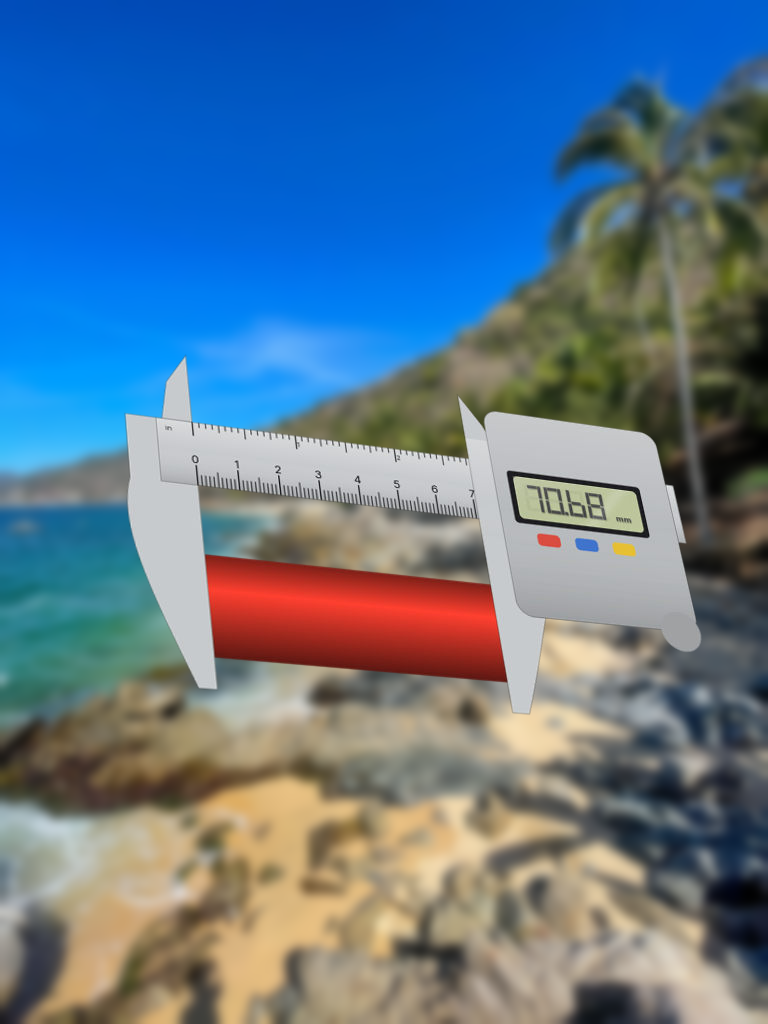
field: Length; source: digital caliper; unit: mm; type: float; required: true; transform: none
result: 70.68 mm
